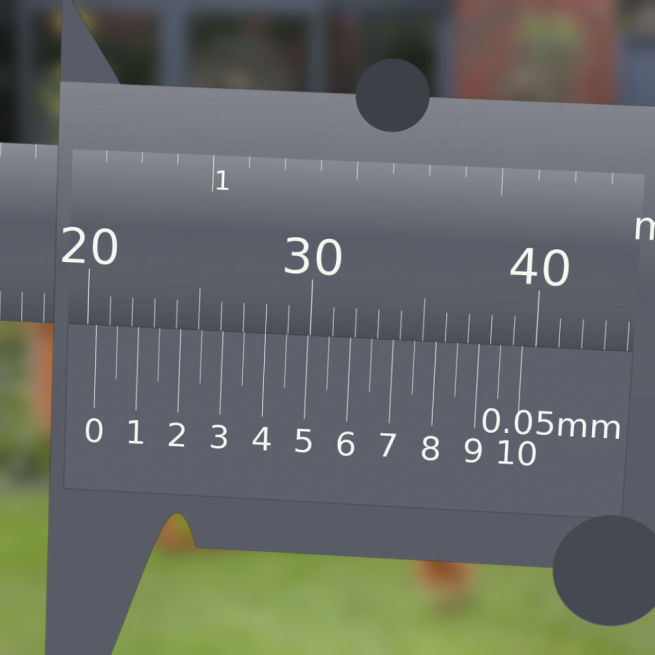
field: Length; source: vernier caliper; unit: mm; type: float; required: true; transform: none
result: 20.40 mm
